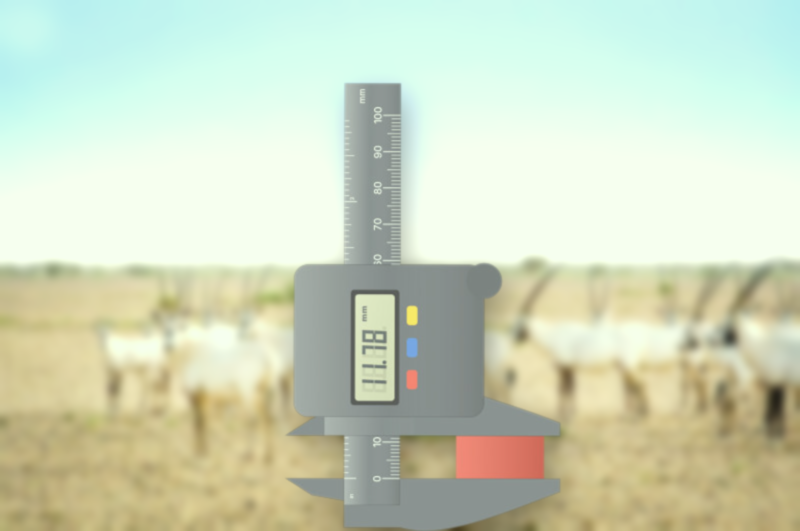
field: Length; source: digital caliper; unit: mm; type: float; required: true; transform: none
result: 11.78 mm
